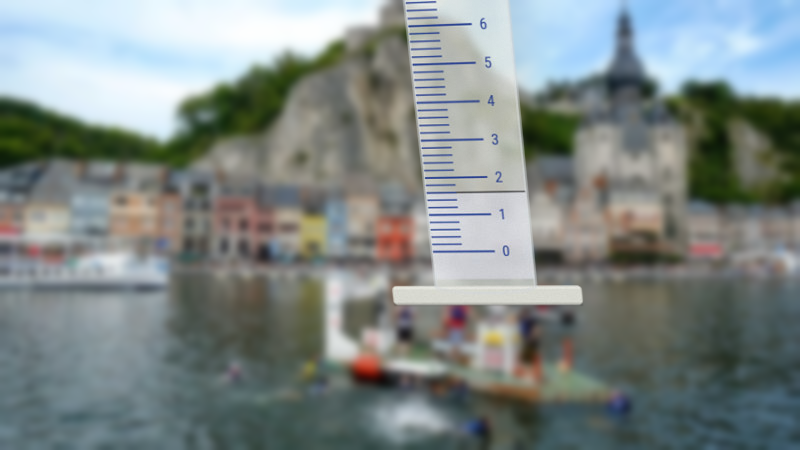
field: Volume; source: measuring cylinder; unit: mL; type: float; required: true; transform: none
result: 1.6 mL
